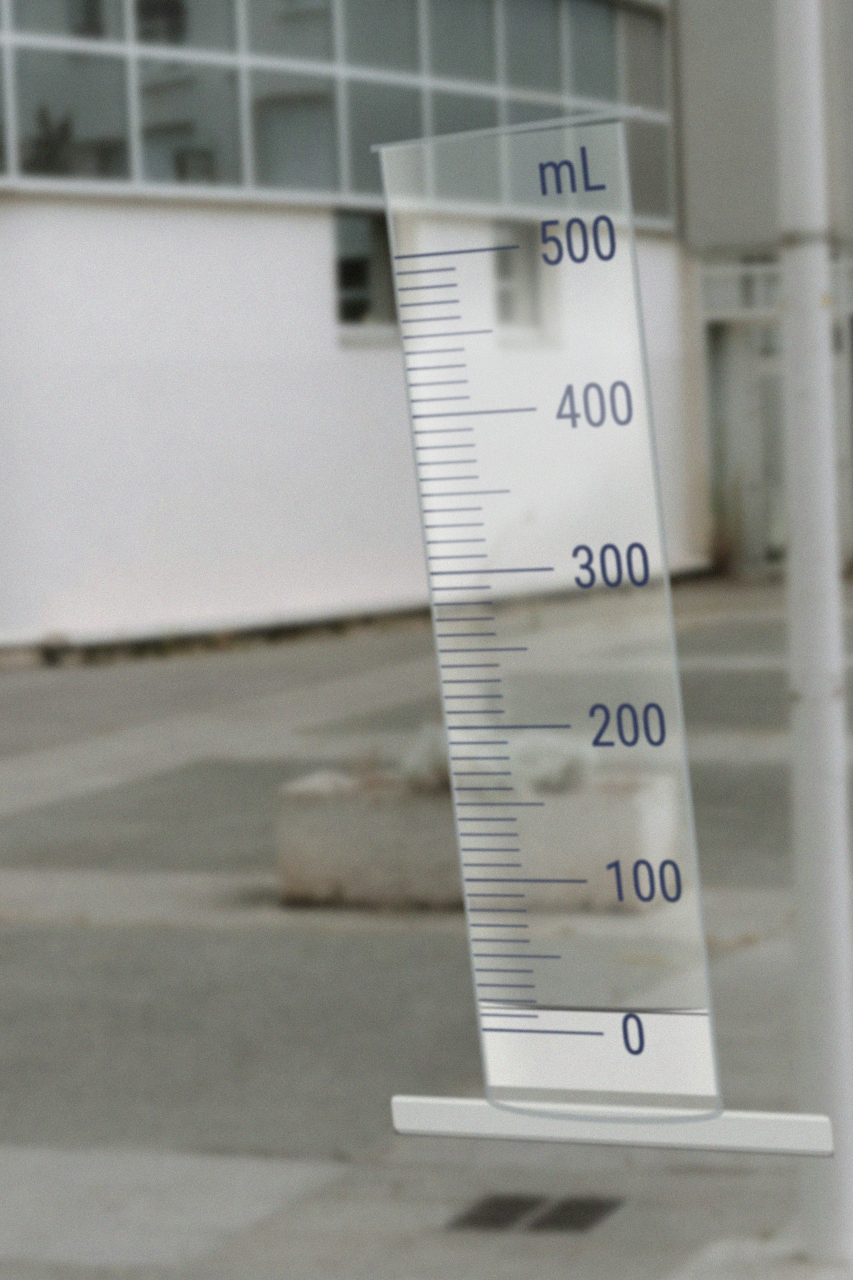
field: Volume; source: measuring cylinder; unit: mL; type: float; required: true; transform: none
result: 15 mL
